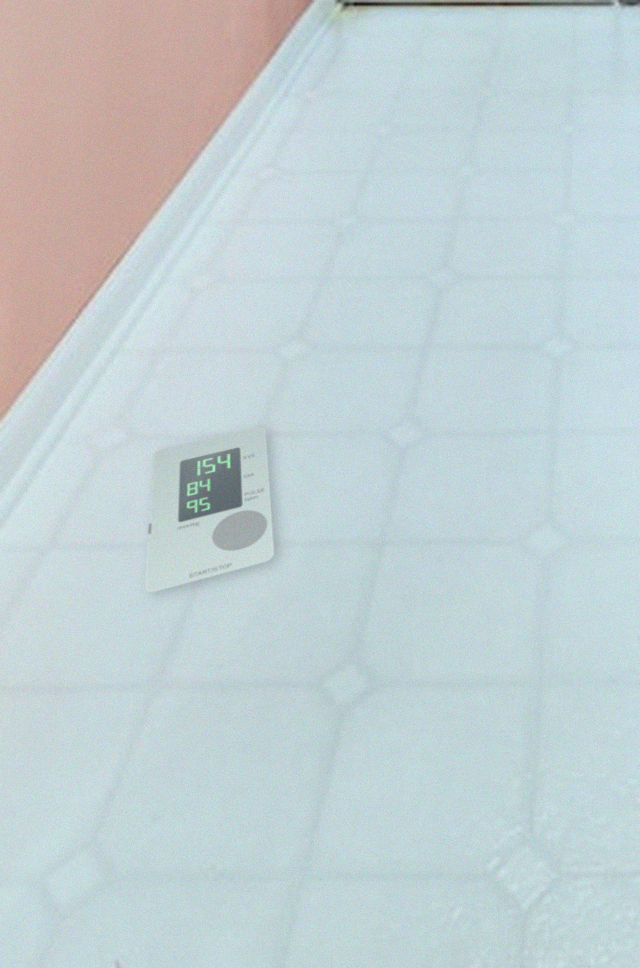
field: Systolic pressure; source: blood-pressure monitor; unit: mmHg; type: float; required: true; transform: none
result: 154 mmHg
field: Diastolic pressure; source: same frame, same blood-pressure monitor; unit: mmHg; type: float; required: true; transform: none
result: 84 mmHg
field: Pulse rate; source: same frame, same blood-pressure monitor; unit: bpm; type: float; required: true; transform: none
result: 95 bpm
